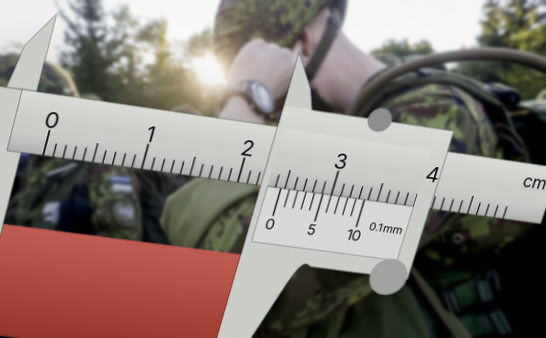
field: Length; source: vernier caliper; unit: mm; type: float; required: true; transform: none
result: 24.6 mm
